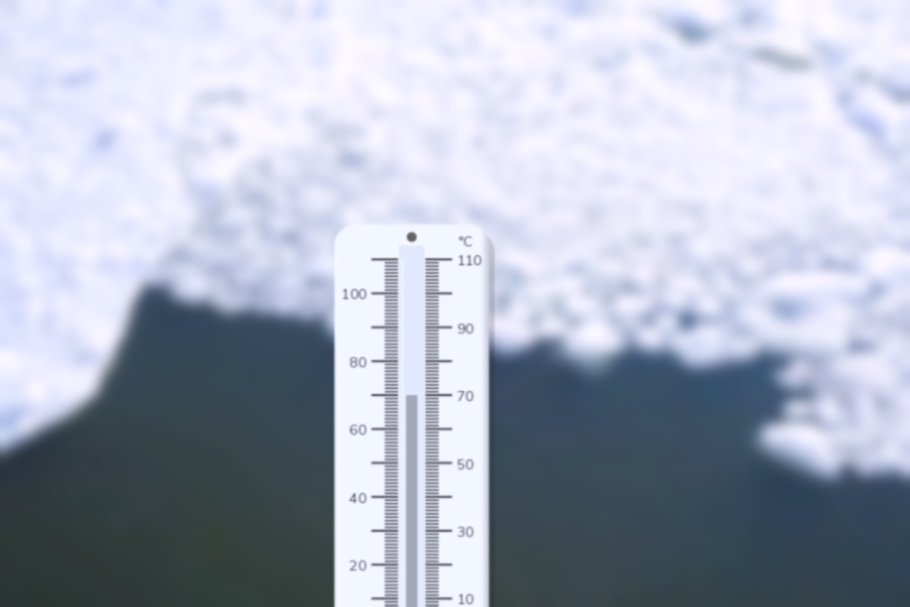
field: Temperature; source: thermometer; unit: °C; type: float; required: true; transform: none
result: 70 °C
